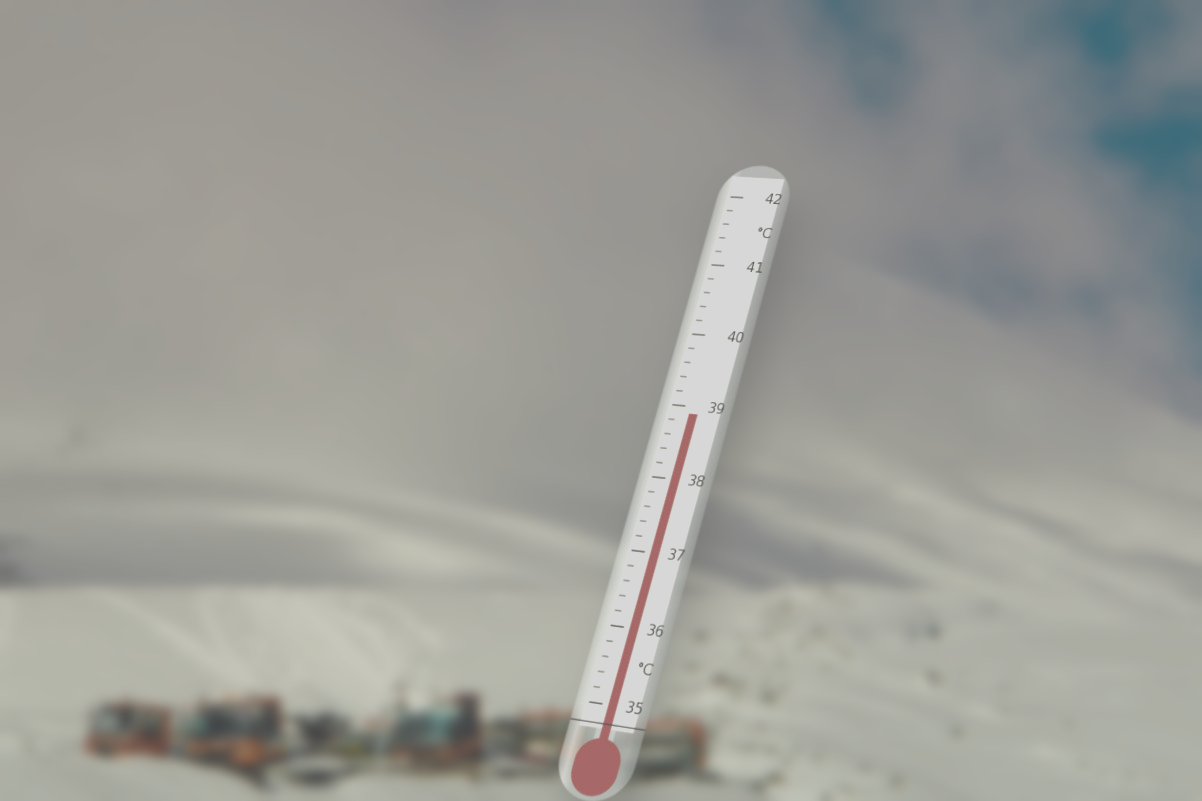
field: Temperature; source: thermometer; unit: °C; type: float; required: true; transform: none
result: 38.9 °C
